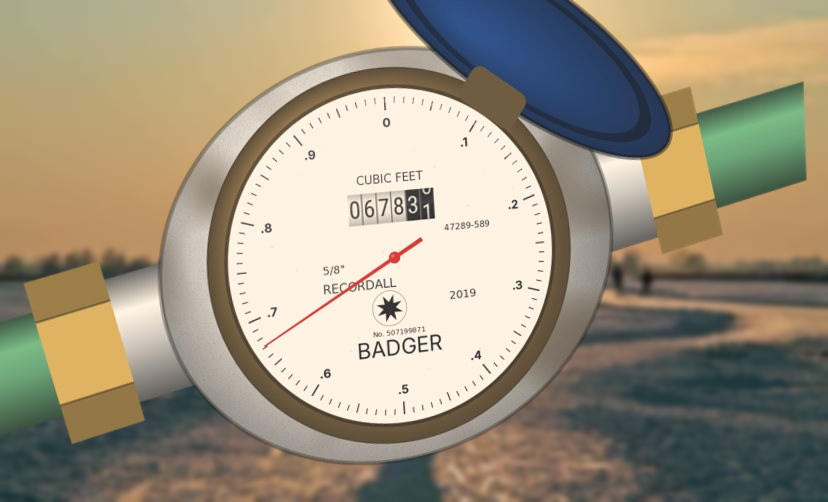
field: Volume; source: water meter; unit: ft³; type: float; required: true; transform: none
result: 67830.67 ft³
